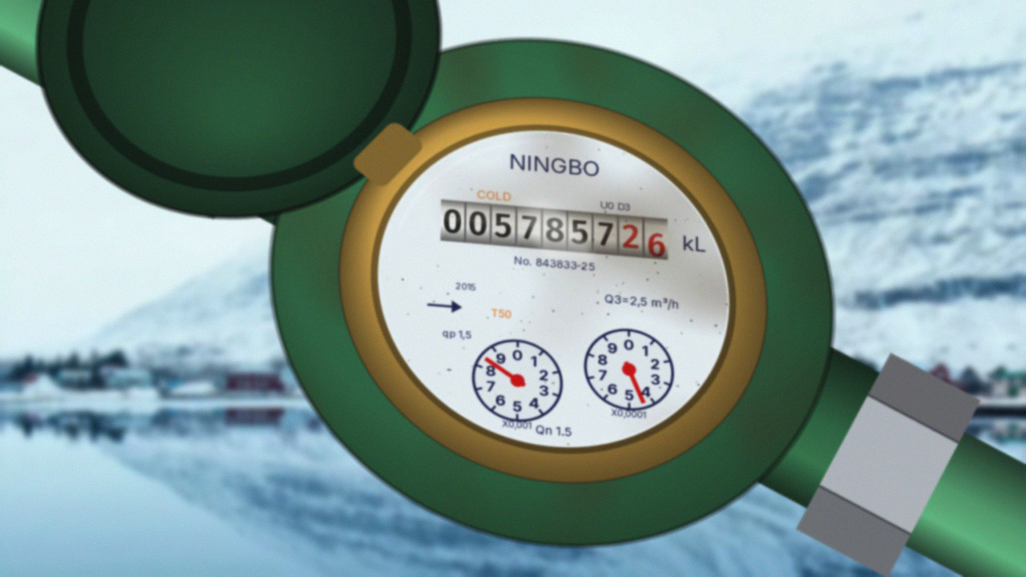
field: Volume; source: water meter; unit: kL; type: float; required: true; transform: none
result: 57857.2584 kL
